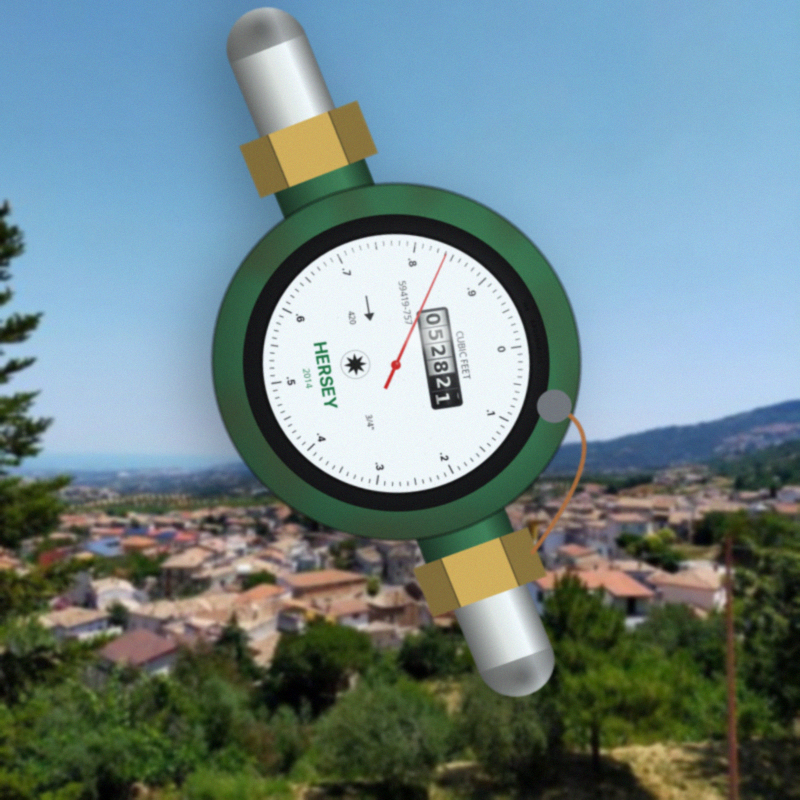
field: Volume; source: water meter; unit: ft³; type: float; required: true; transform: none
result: 52820.84 ft³
